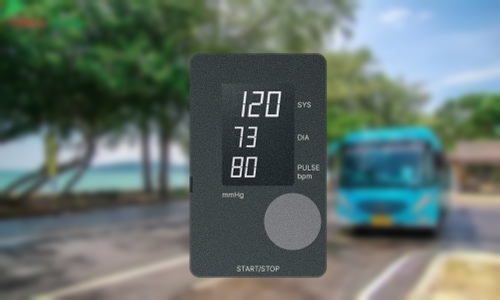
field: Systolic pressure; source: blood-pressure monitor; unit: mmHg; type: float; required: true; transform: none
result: 120 mmHg
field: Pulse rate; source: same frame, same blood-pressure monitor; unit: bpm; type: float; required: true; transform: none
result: 80 bpm
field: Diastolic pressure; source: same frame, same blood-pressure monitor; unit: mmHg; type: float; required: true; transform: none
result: 73 mmHg
